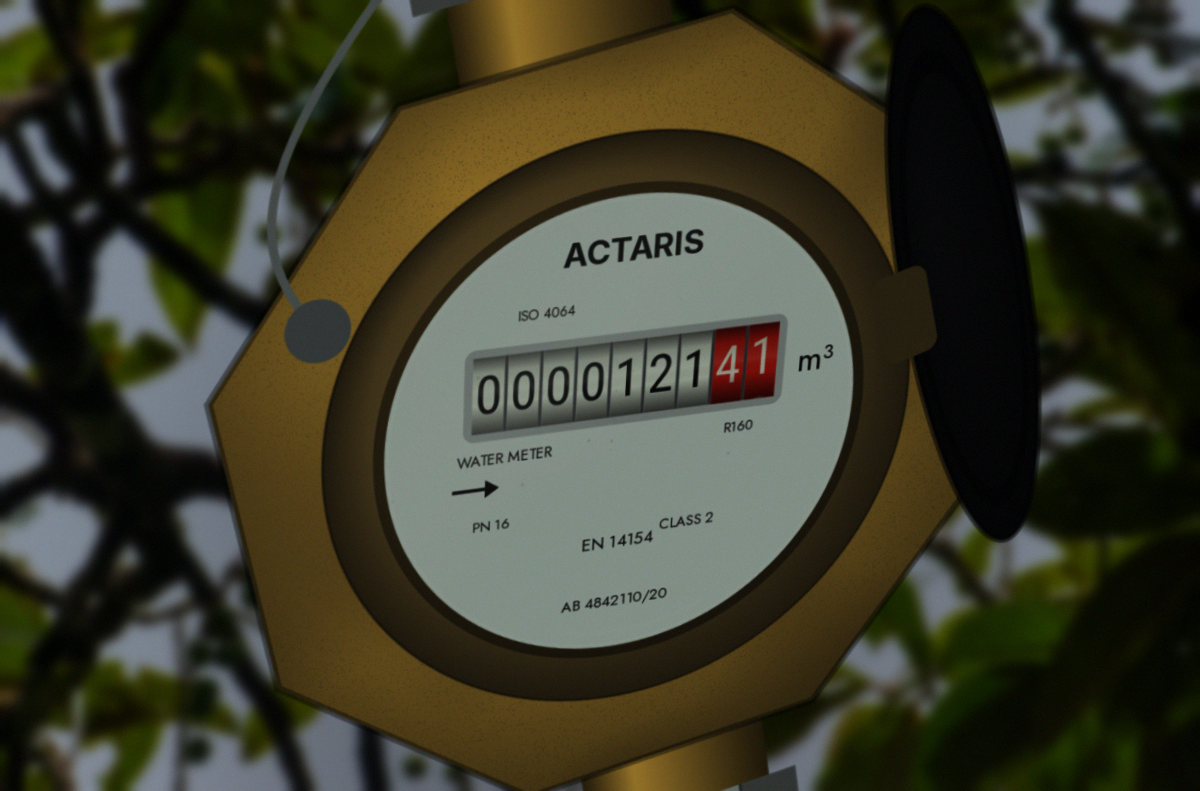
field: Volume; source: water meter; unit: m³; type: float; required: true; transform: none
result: 121.41 m³
